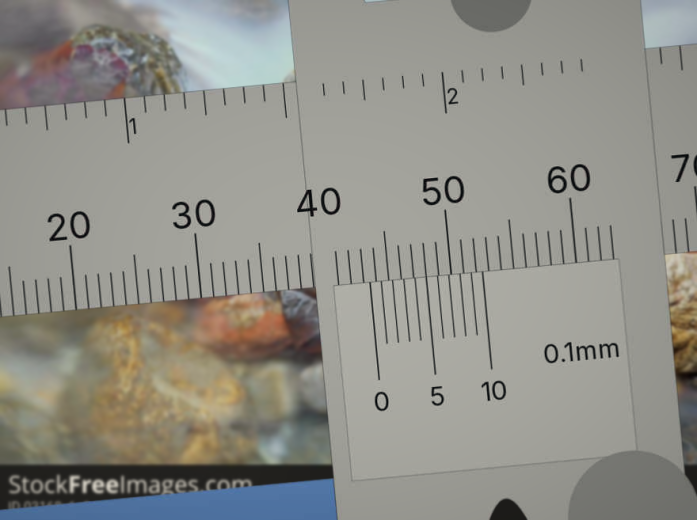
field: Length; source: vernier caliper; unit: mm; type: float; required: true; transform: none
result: 43.5 mm
